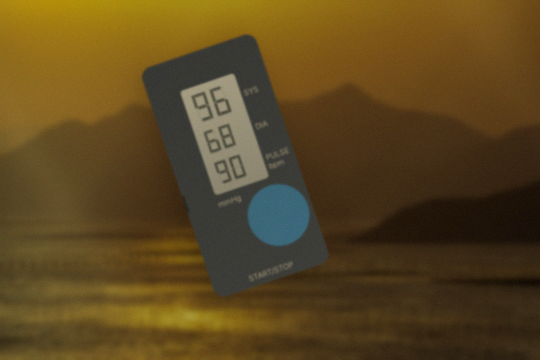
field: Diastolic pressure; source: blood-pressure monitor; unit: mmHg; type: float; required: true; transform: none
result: 68 mmHg
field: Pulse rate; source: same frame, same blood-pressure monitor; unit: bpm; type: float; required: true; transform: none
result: 90 bpm
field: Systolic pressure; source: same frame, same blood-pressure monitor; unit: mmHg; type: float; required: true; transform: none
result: 96 mmHg
